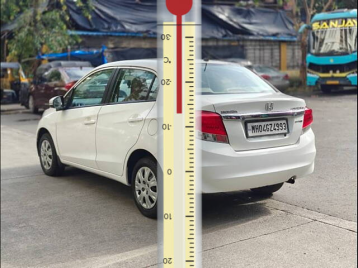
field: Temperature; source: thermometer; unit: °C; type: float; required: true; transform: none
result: -13 °C
